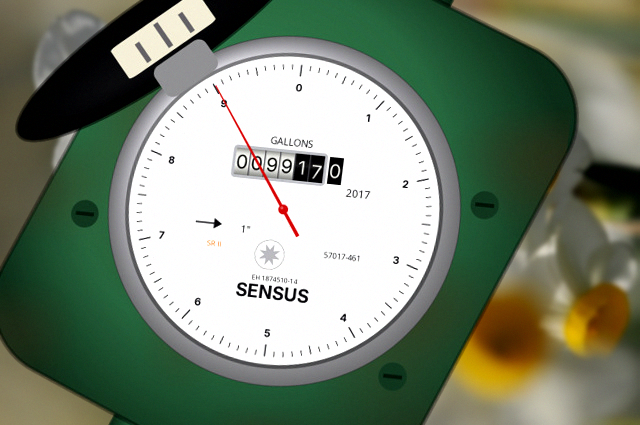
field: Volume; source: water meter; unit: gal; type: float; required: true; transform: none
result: 99169.0 gal
